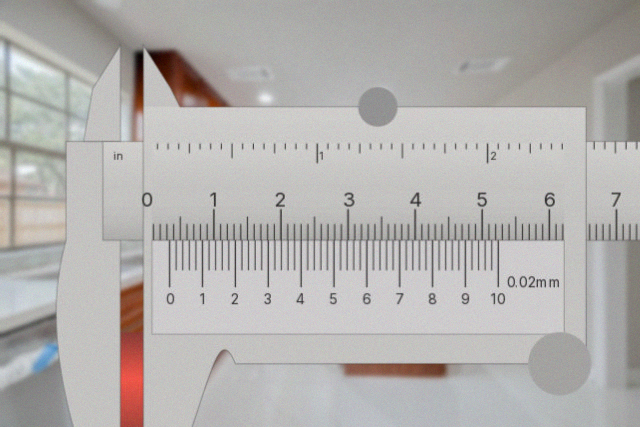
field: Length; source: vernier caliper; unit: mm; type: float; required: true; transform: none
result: 3.4 mm
